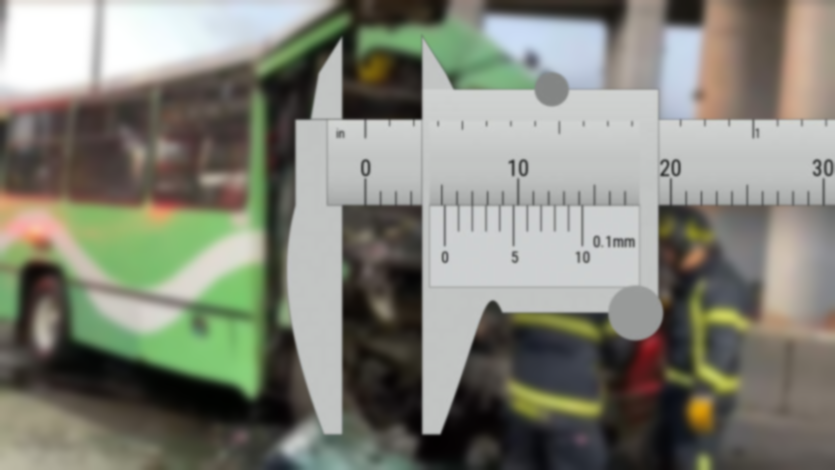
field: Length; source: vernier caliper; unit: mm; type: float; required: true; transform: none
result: 5.2 mm
